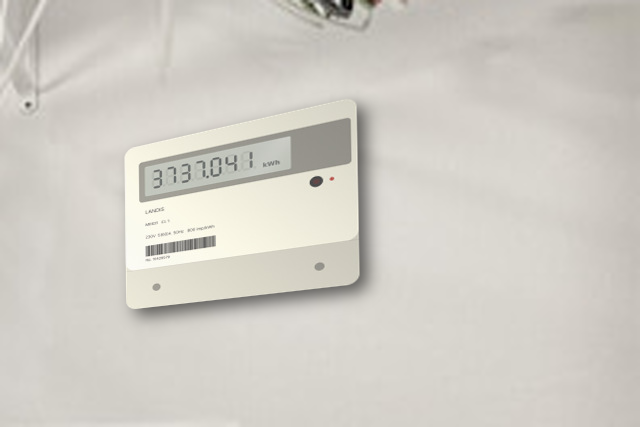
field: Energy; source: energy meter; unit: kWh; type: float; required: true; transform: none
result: 3737.041 kWh
